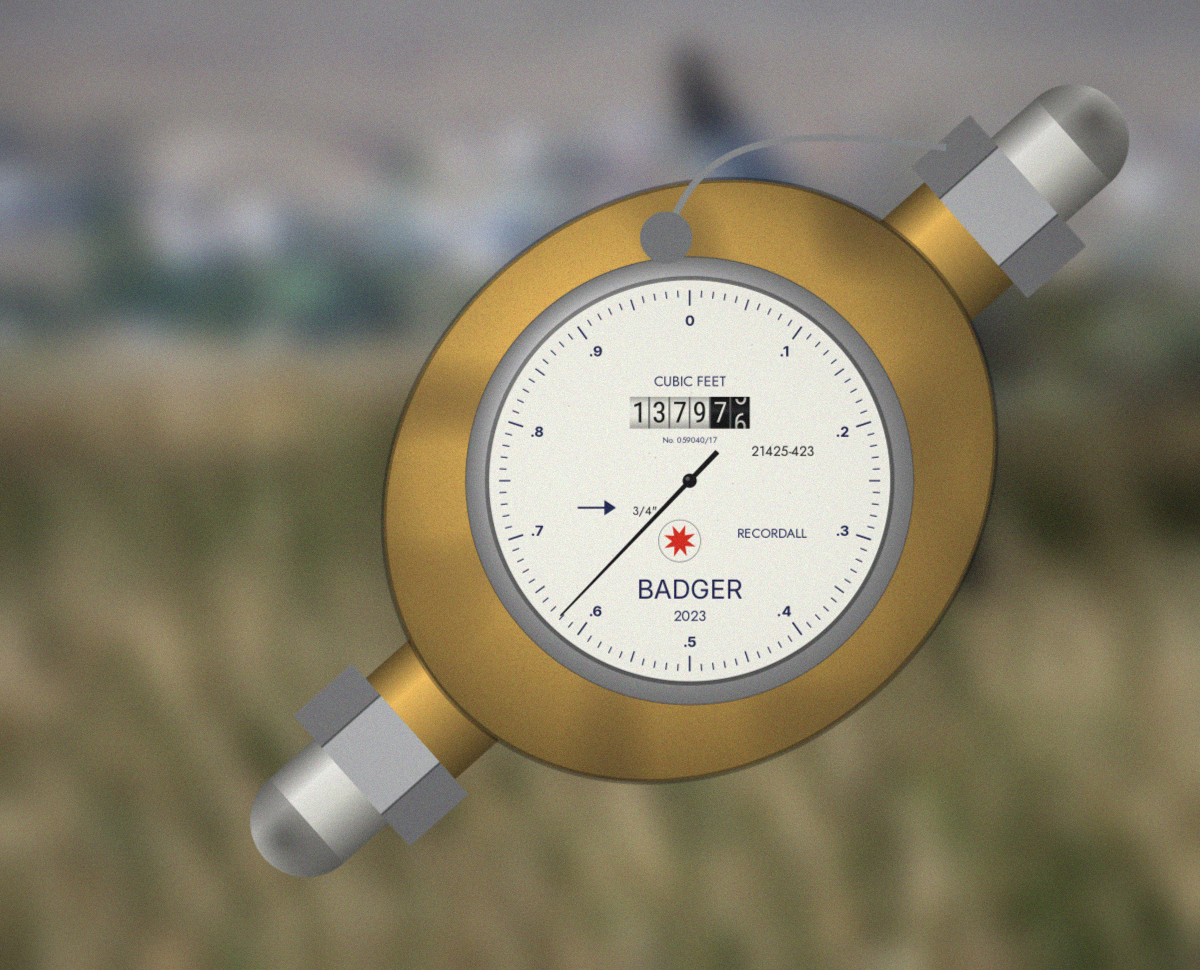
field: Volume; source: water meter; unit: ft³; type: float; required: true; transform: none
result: 137975.62 ft³
